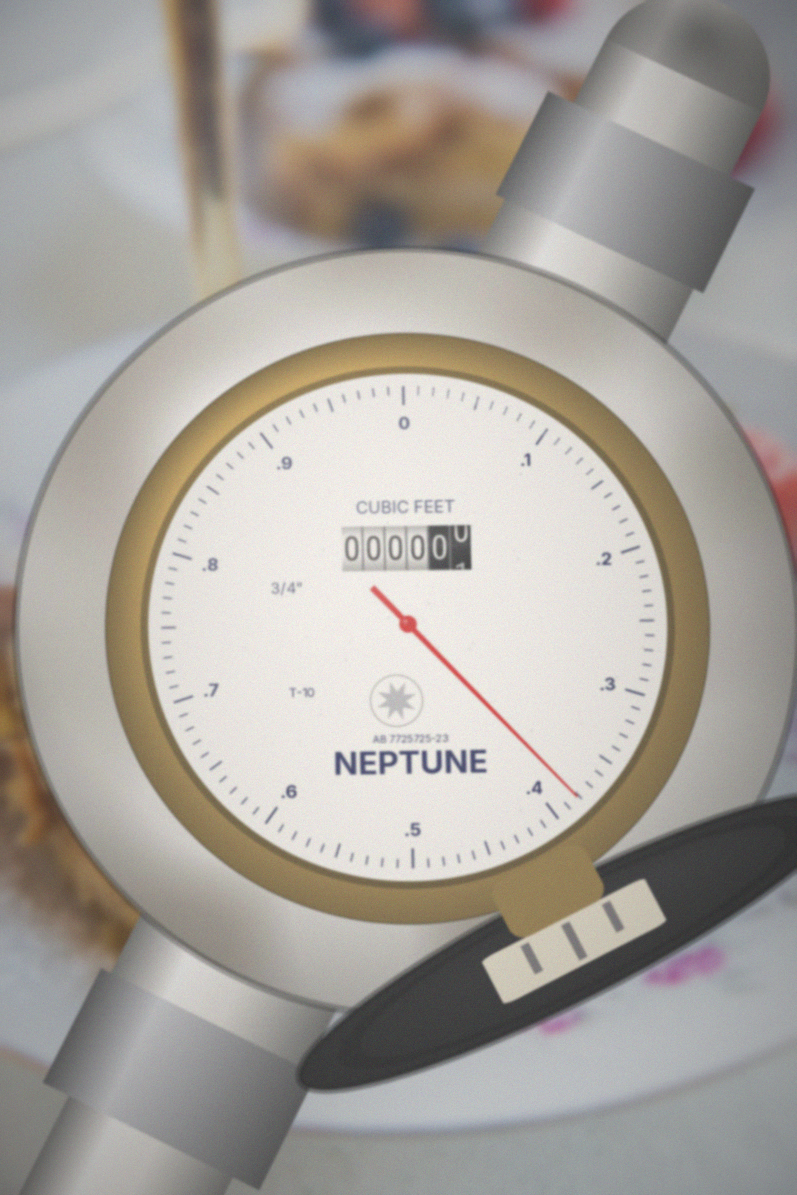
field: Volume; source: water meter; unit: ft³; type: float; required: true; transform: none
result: 0.38 ft³
